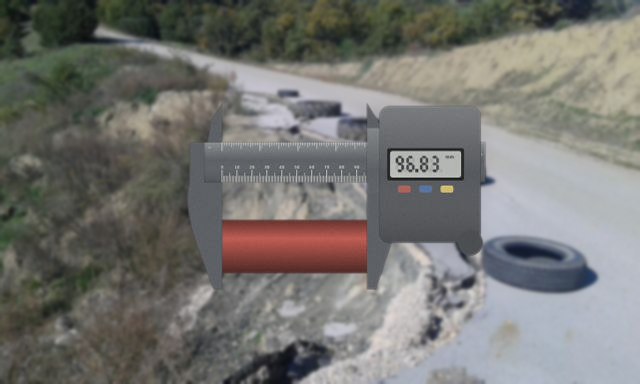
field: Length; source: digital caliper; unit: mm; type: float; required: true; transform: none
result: 96.83 mm
